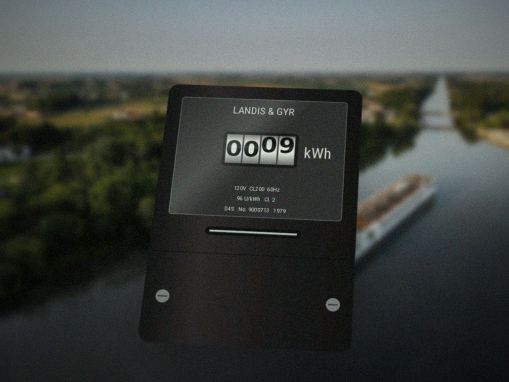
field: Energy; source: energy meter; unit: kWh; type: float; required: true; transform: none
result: 9 kWh
